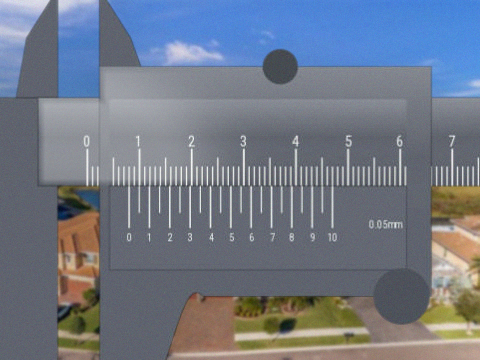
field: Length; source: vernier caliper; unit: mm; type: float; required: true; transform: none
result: 8.0 mm
